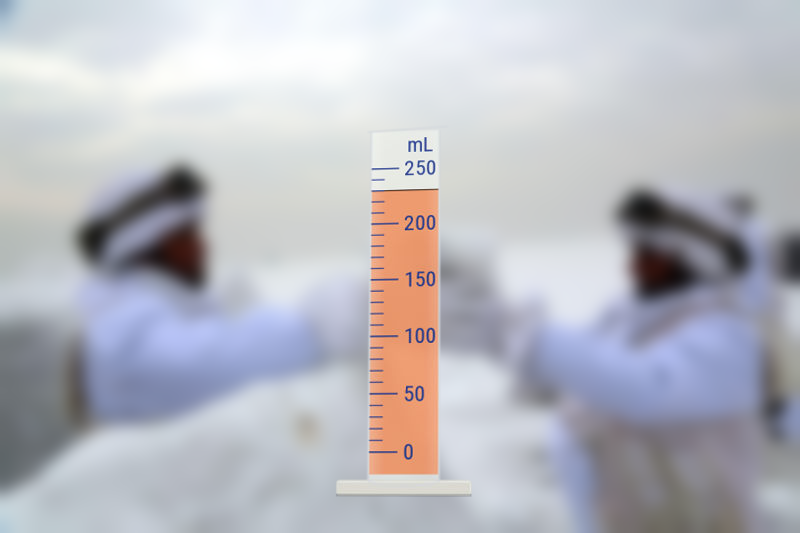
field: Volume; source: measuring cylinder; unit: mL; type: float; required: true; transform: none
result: 230 mL
